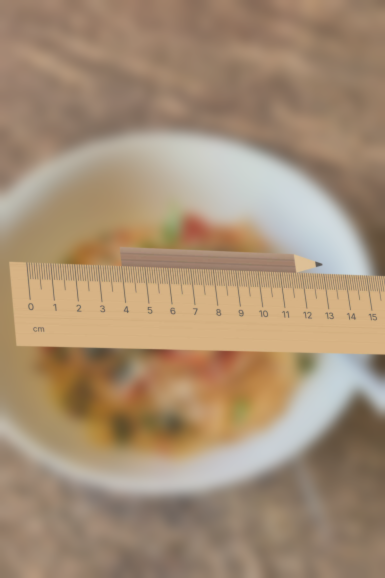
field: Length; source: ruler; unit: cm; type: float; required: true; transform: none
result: 9 cm
